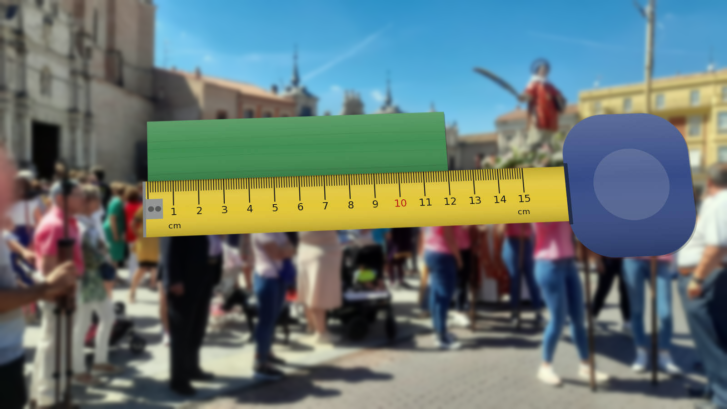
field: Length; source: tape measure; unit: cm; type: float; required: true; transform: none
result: 12 cm
